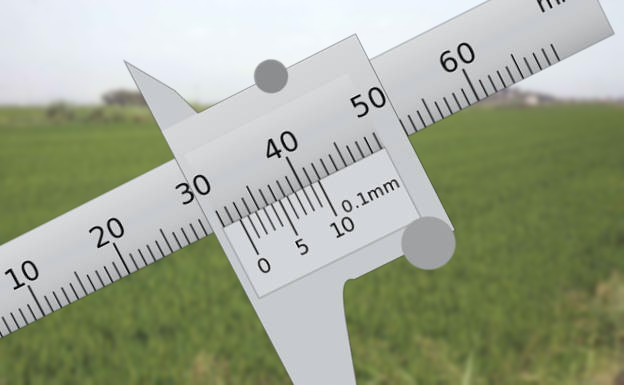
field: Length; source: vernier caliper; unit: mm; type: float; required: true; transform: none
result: 32.8 mm
